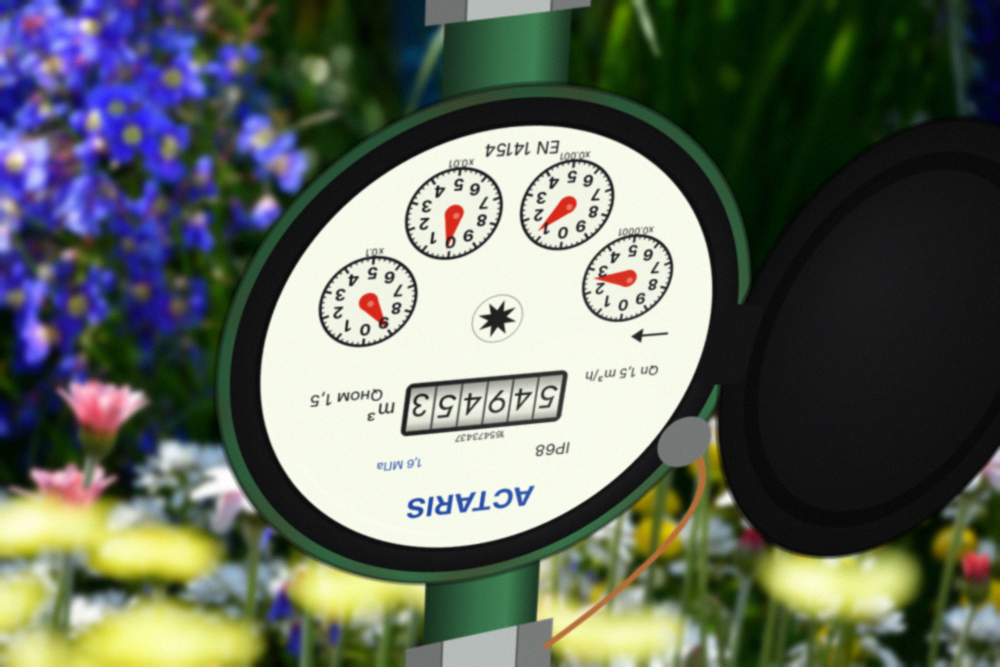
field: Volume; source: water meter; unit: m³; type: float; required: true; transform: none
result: 549452.9012 m³
